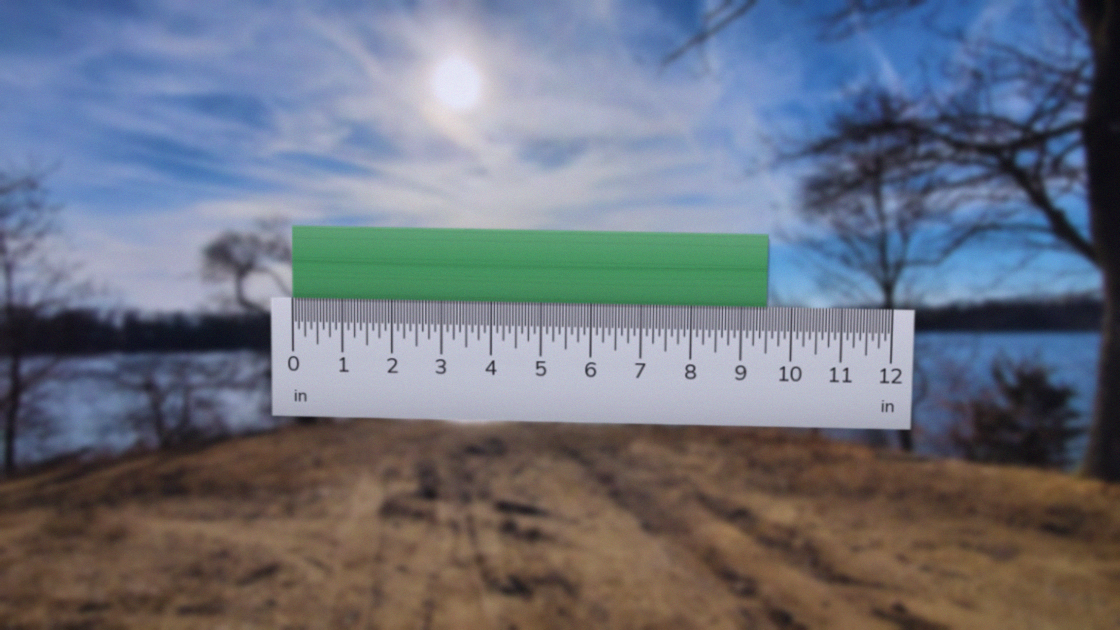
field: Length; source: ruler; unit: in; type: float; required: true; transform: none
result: 9.5 in
